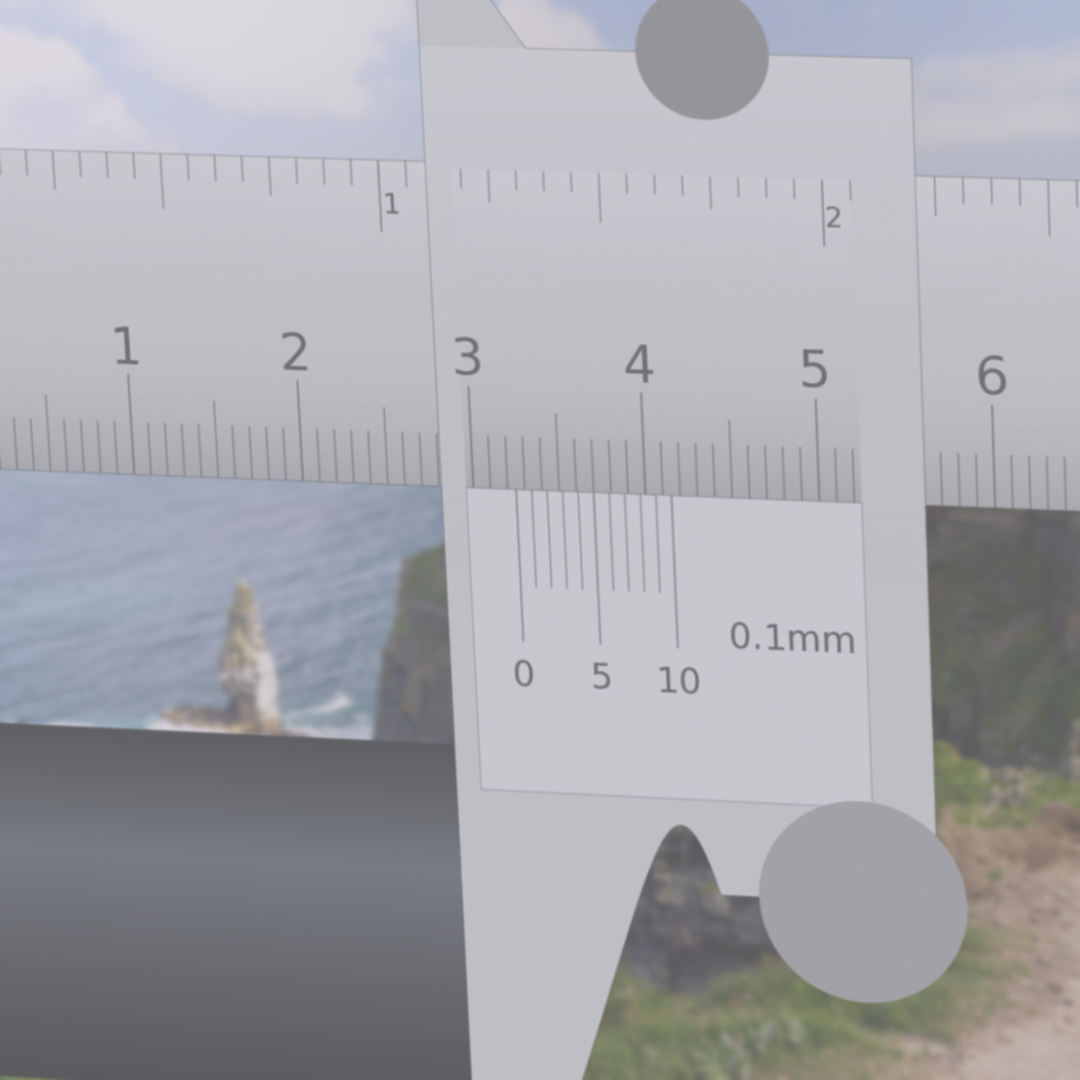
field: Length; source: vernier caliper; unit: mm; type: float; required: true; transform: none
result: 32.5 mm
